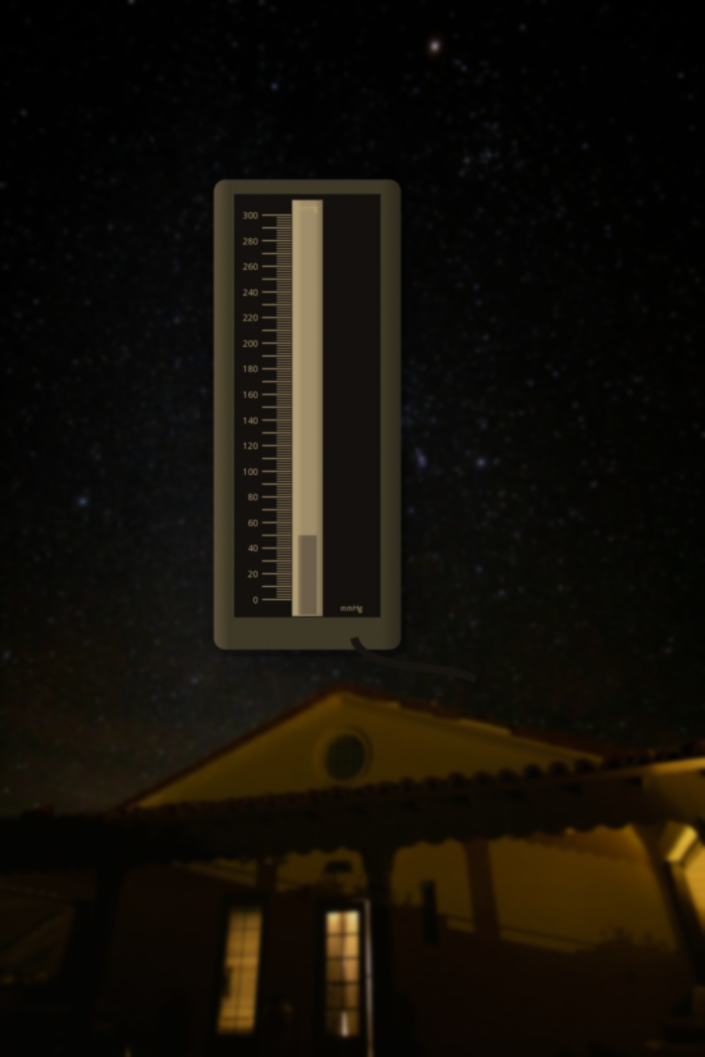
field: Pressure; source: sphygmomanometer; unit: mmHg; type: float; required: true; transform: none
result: 50 mmHg
